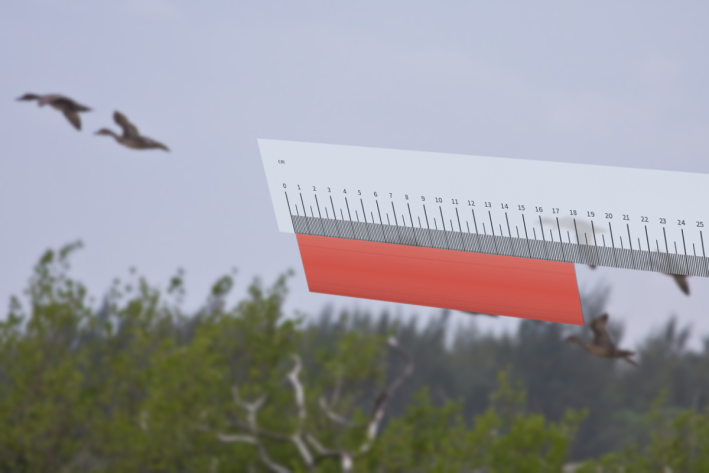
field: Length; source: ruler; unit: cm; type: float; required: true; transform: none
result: 17.5 cm
